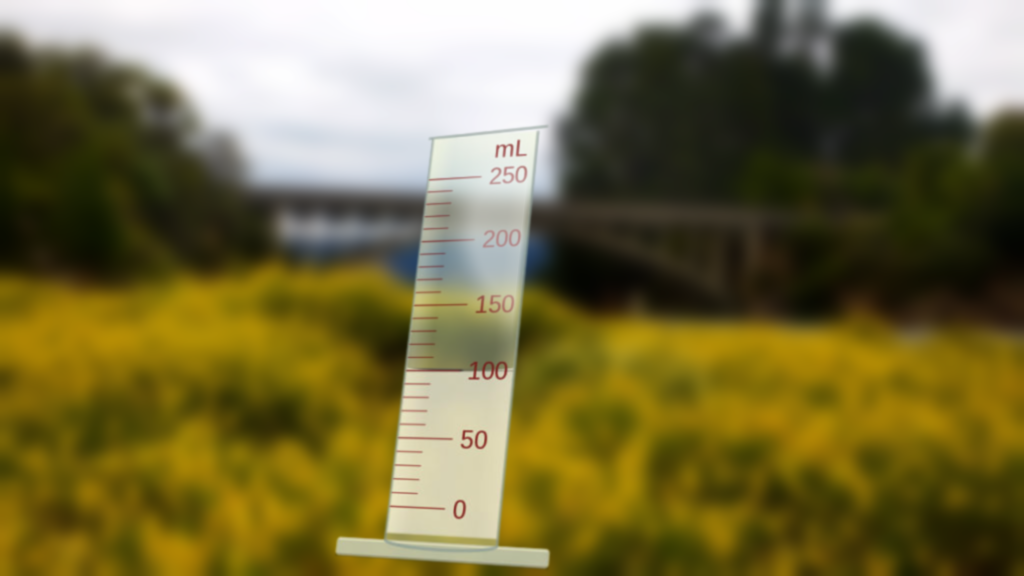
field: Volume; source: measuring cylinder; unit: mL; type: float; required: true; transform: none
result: 100 mL
